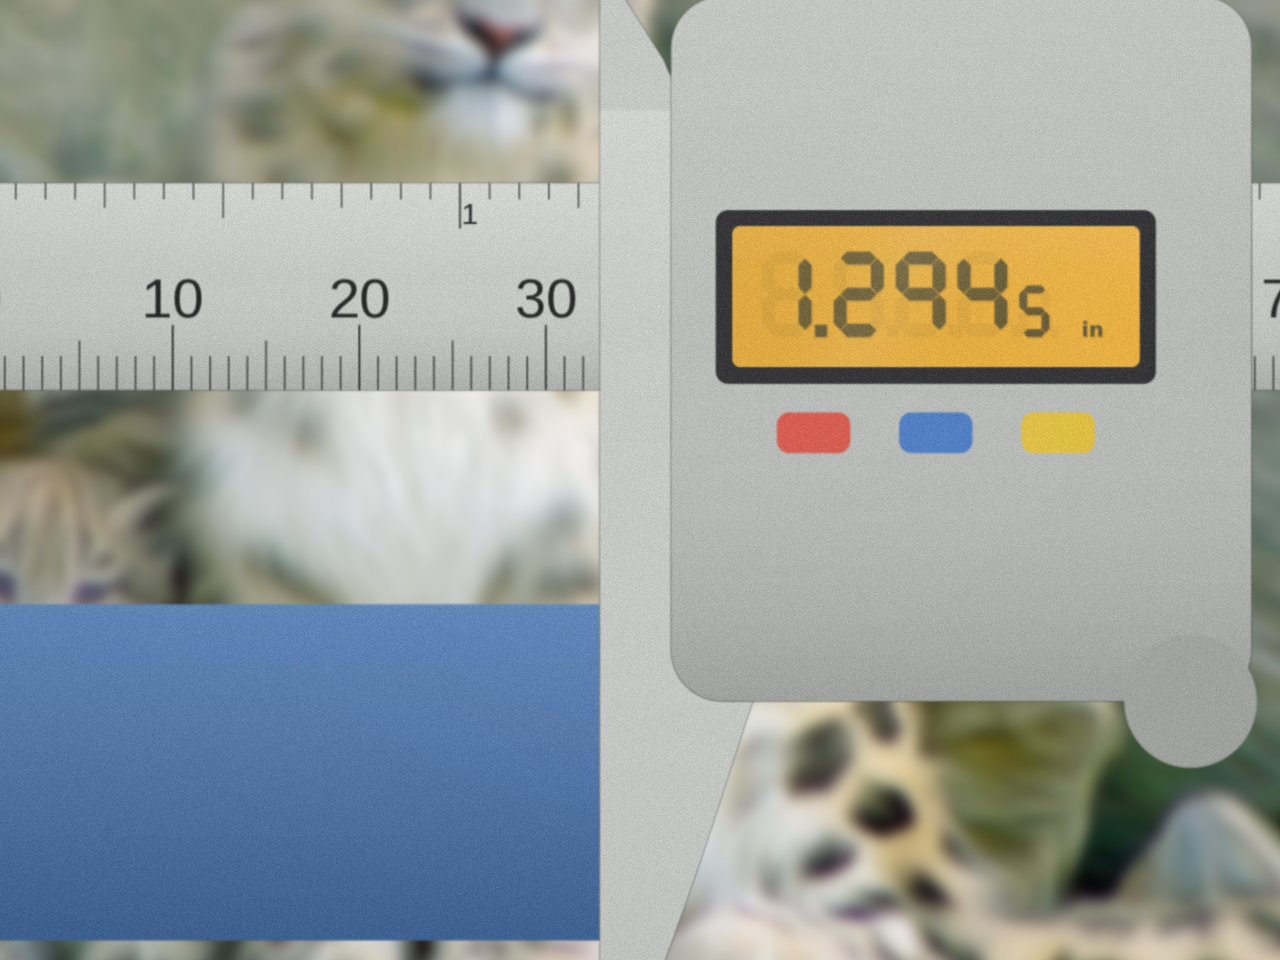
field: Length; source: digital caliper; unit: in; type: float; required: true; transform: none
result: 1.2945 in
